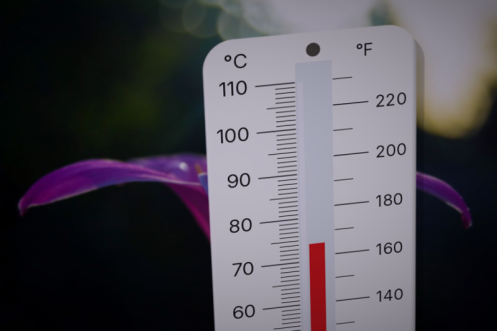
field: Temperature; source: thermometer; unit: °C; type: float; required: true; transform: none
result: 74 °C
